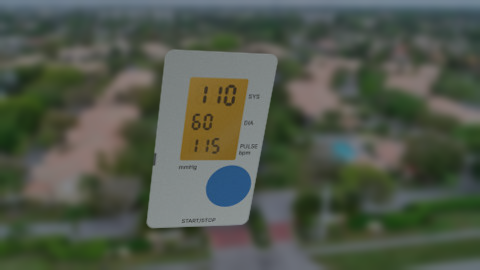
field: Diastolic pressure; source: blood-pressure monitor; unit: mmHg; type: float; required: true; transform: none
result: 60 mmHg
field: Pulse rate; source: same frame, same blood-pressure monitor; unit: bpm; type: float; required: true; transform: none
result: 115 bpm
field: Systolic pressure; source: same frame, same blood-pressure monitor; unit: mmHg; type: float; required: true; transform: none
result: 110 mmHg
